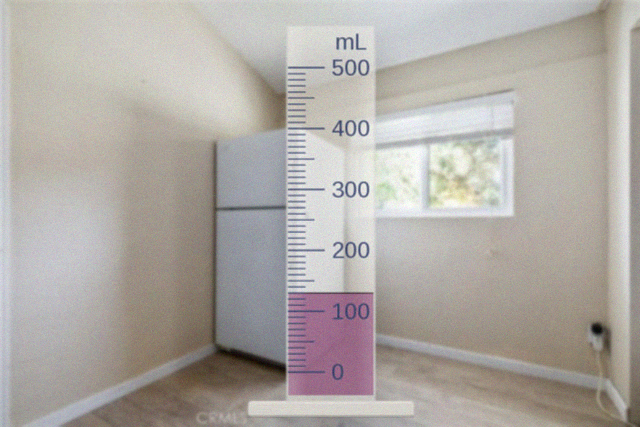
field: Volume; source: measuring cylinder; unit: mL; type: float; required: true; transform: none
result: 130 mL
